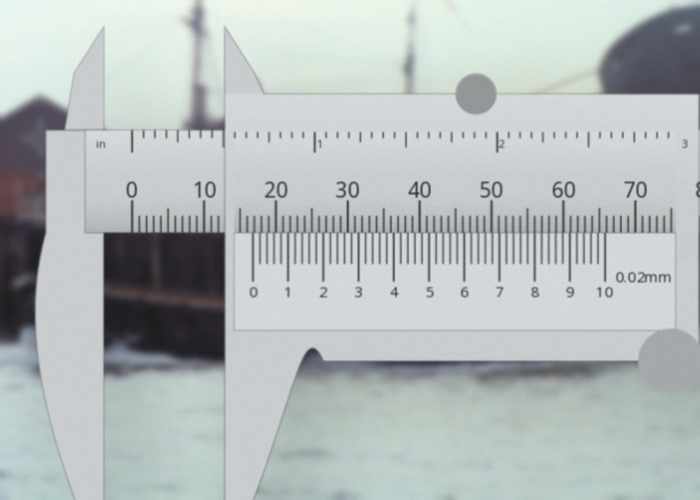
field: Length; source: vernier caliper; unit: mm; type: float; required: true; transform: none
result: 16.8 mm
